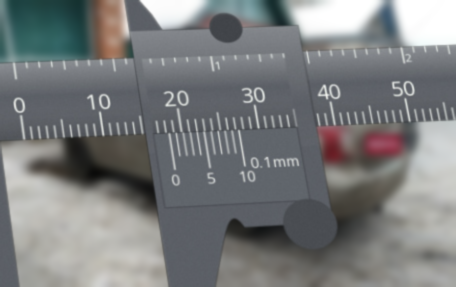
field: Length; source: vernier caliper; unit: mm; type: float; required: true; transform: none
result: 18.4 mm
